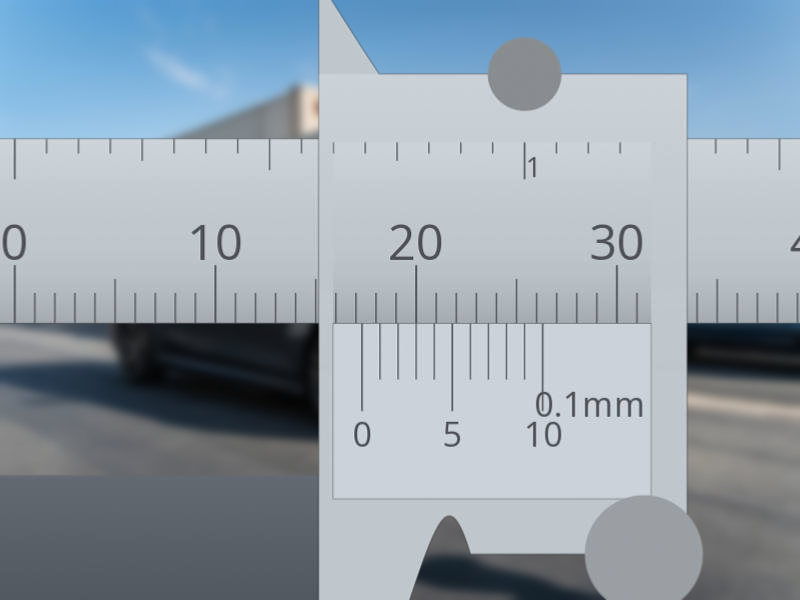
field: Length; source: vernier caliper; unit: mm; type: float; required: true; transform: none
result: 17.3 mm
